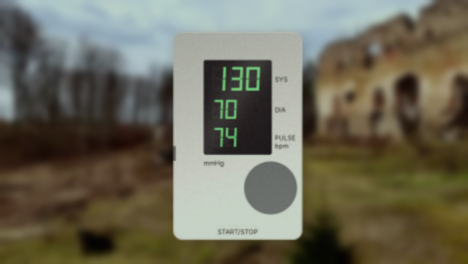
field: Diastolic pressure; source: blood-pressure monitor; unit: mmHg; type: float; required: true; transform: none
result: 70 mmHg
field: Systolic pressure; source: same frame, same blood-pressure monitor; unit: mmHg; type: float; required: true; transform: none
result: 130 mmHg
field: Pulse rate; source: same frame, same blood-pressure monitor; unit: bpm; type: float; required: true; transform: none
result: 74 bpm
